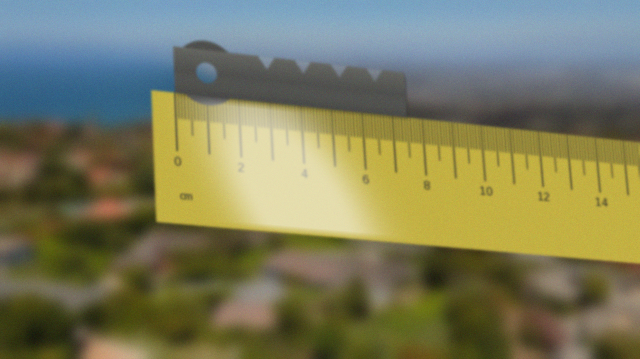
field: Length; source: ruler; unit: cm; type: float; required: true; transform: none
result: 7.5 cm
